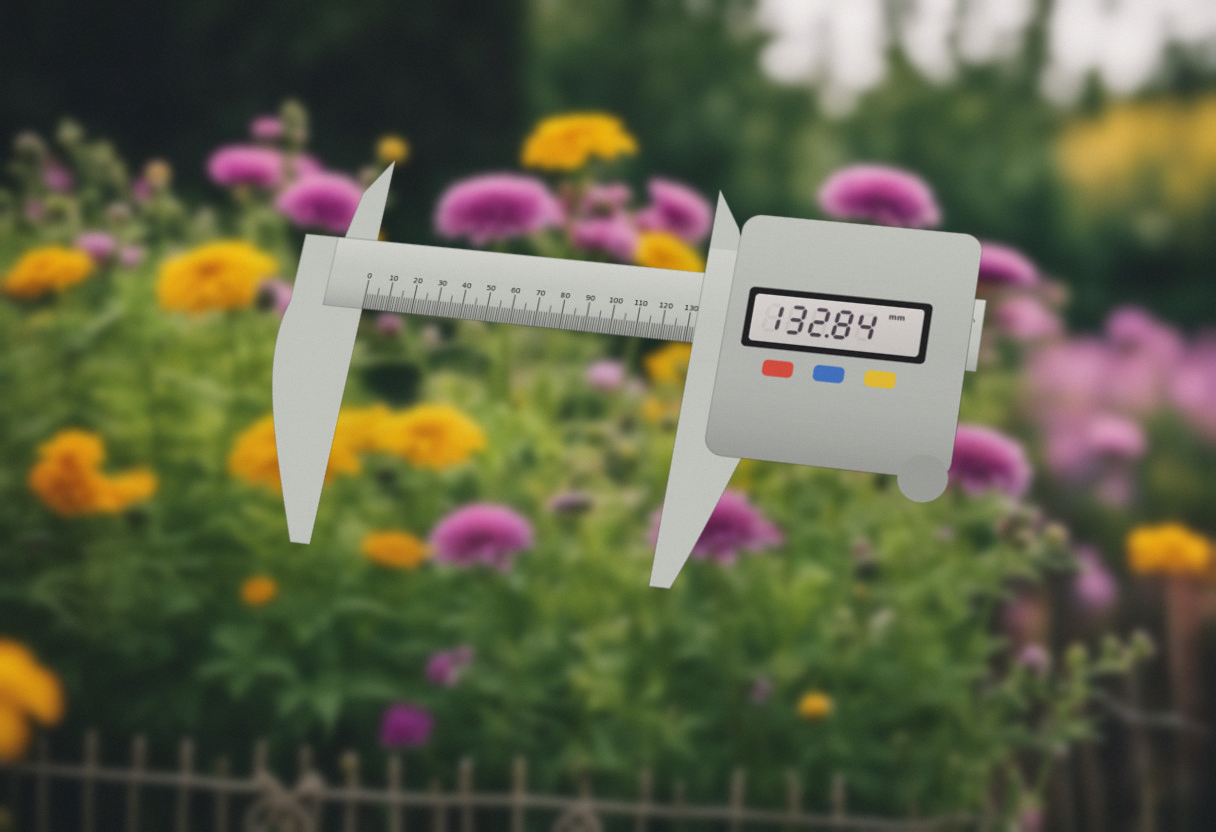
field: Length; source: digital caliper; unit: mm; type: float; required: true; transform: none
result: 132.84 mm
